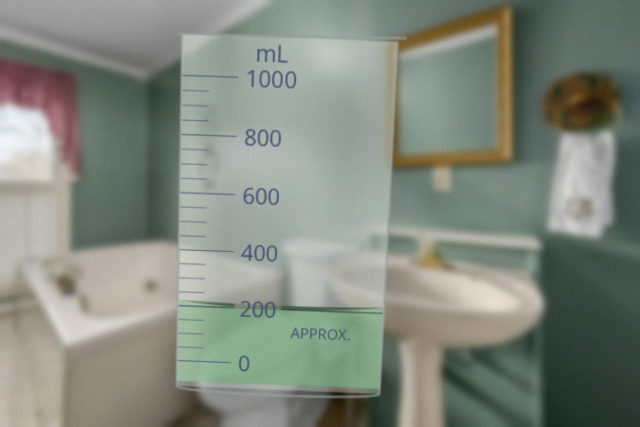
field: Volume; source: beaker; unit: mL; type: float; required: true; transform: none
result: 200 mL
